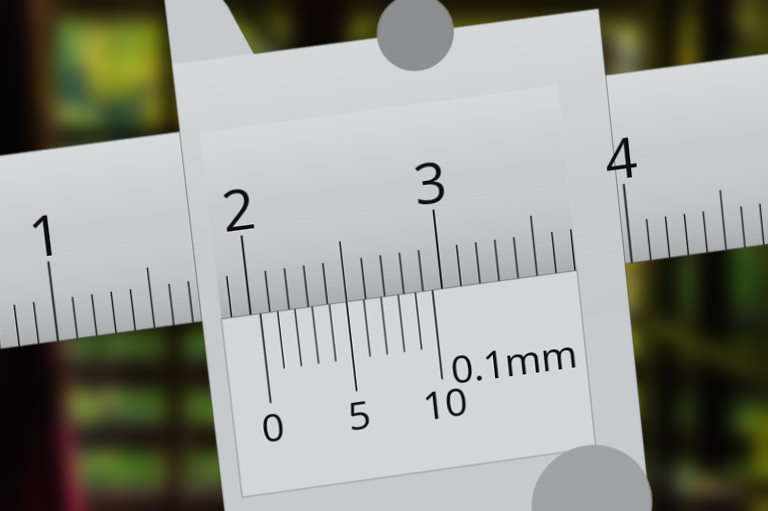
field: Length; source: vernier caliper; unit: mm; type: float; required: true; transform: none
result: 20.5 mm
